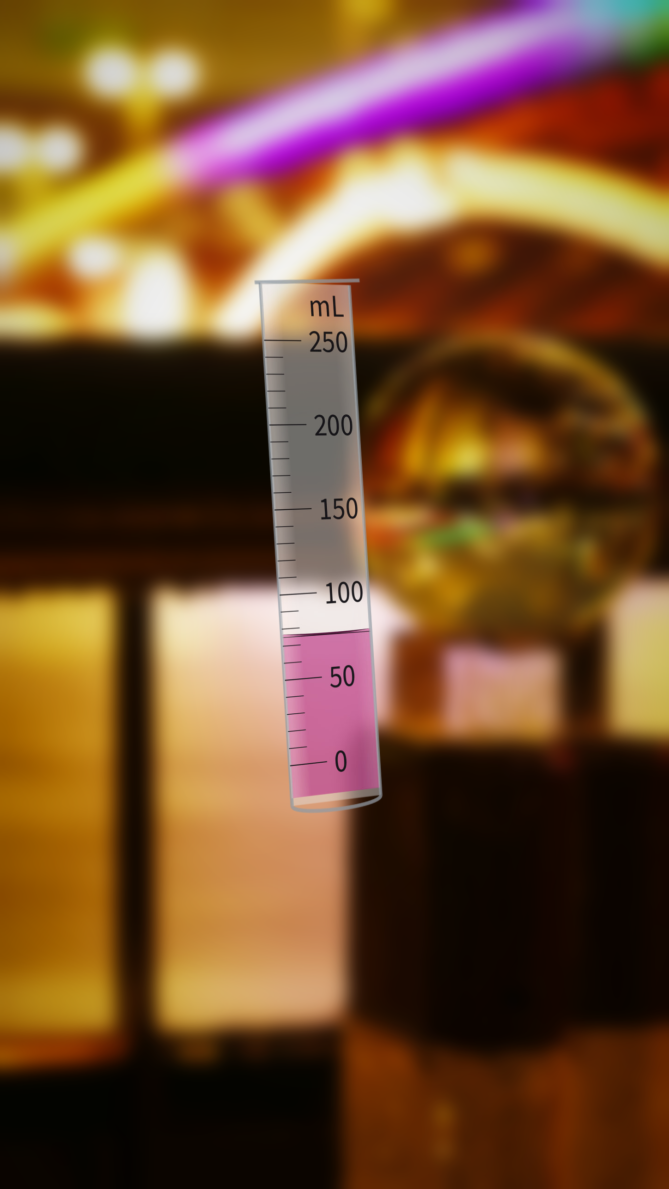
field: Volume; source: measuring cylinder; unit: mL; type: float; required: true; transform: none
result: 75 mL
